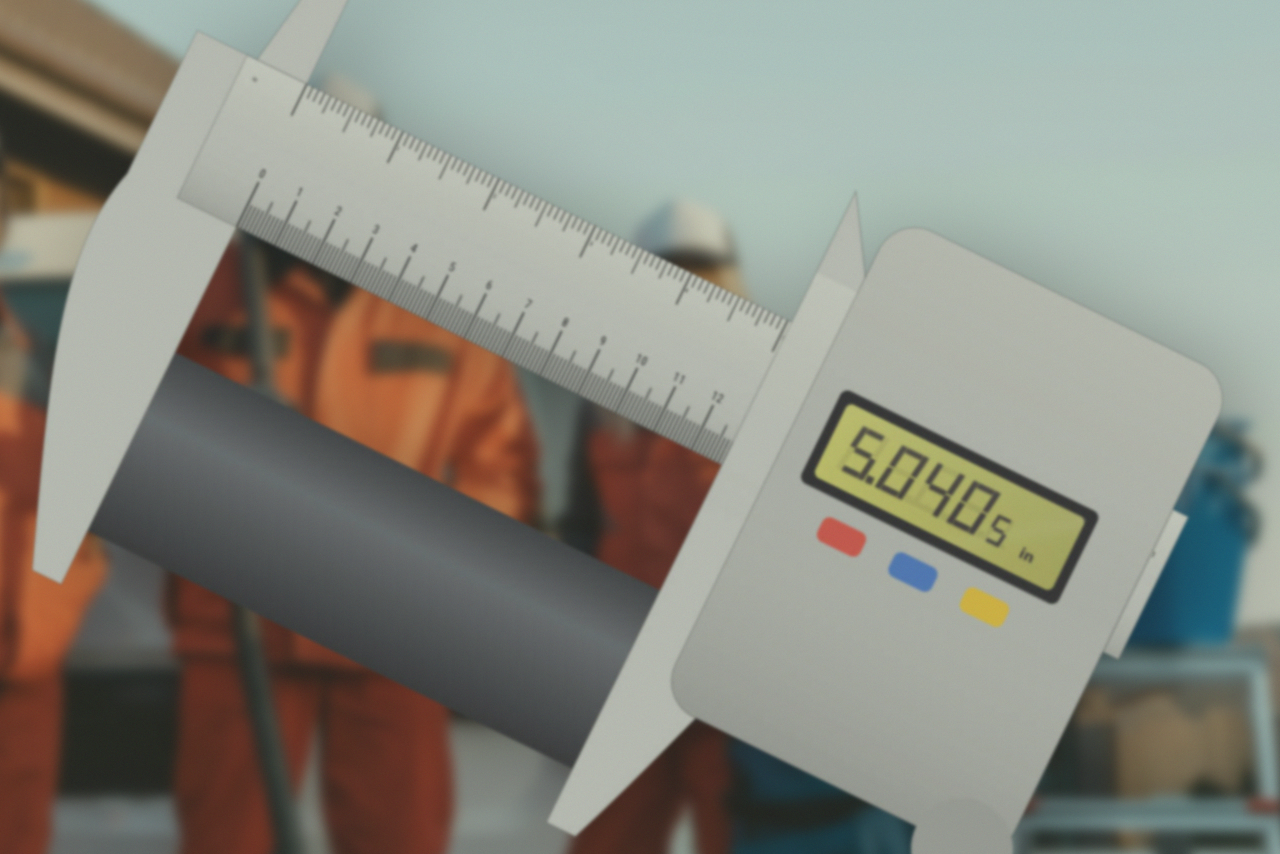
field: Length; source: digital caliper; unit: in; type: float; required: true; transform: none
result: 5.0405 in
